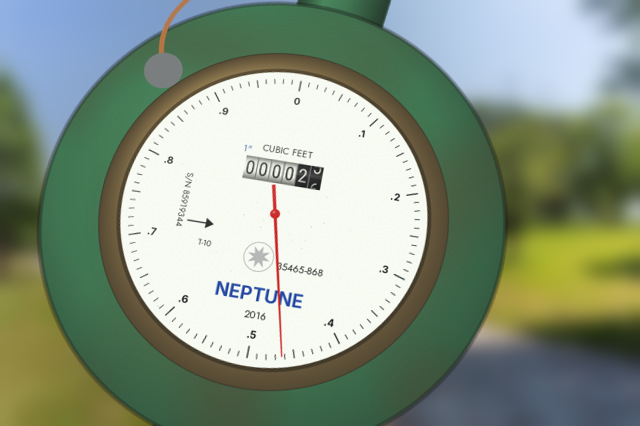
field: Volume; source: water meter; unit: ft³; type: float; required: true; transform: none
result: 25.46 ft³
